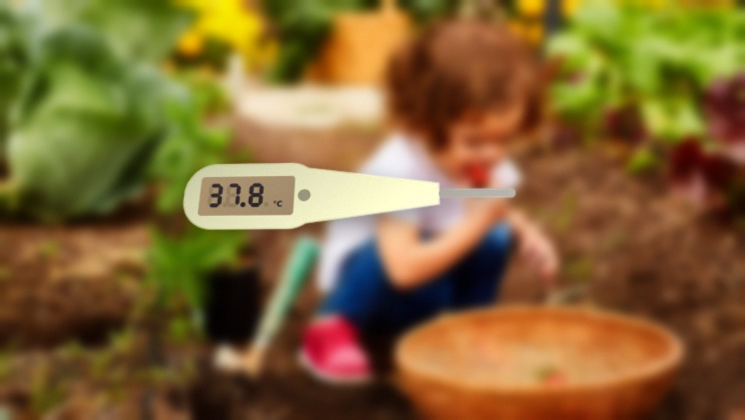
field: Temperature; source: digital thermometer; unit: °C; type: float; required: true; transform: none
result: 37.8 °C
